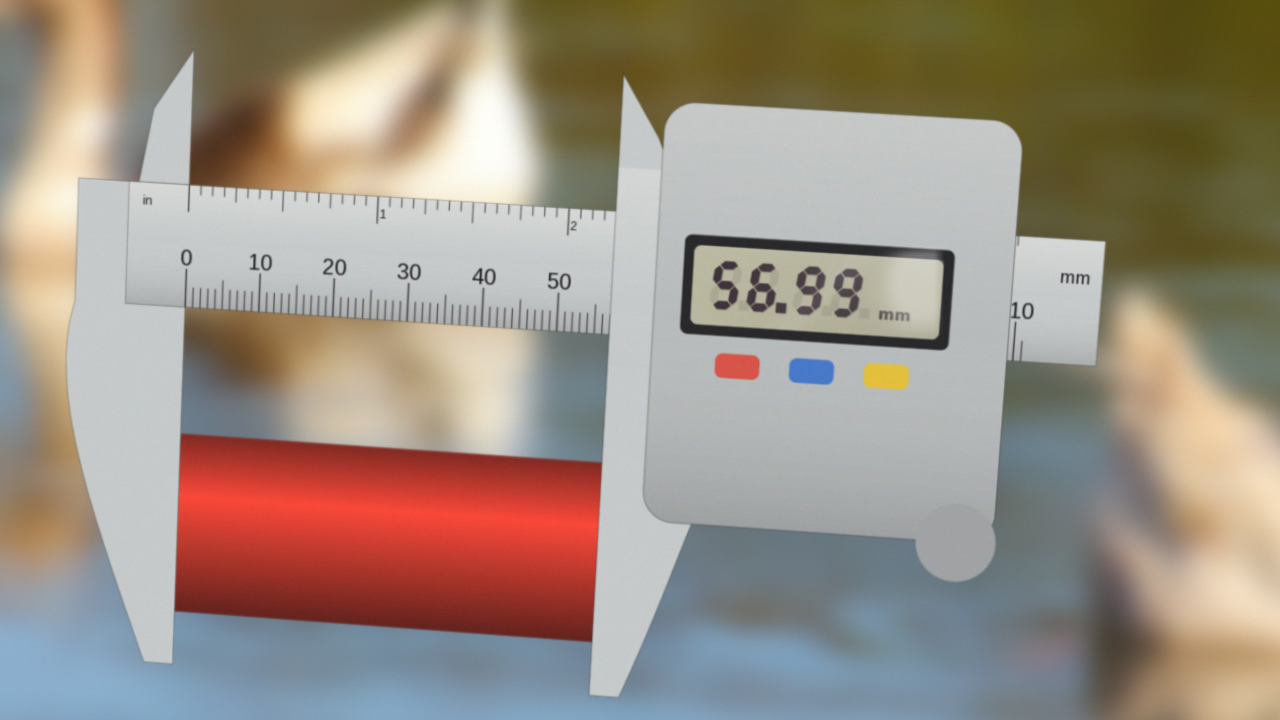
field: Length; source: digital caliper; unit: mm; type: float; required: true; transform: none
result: 56.99 mm
